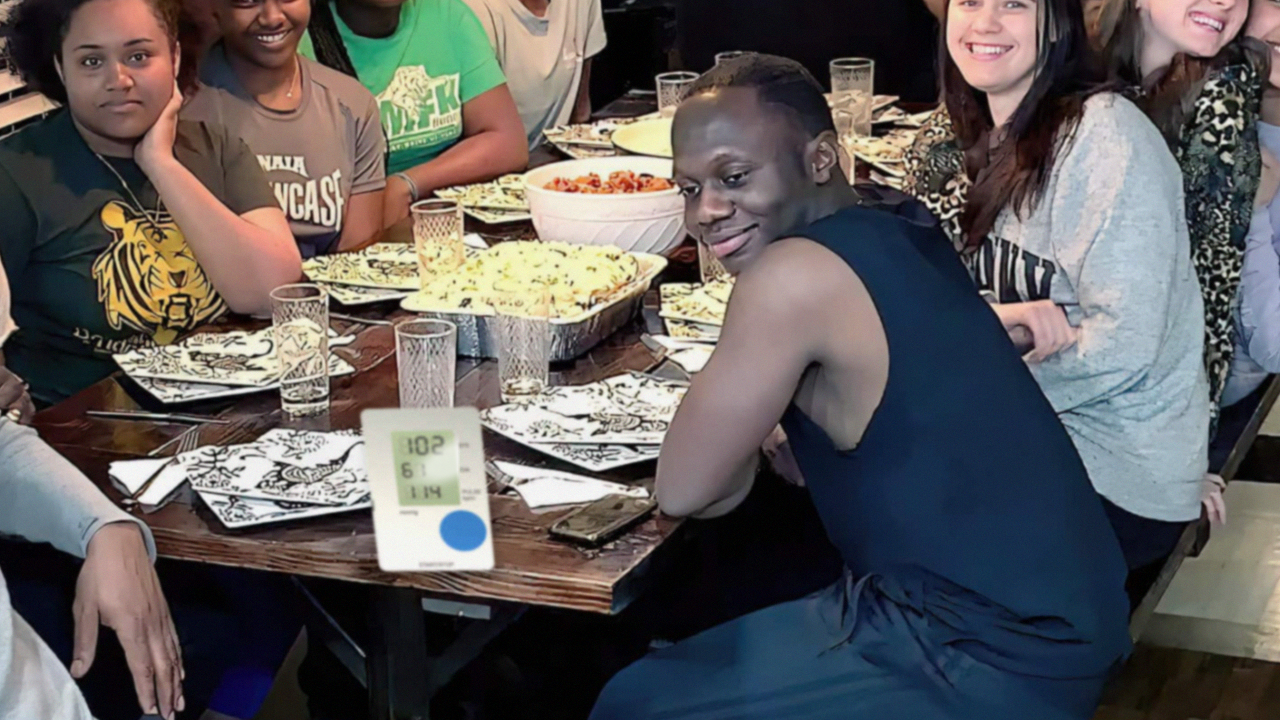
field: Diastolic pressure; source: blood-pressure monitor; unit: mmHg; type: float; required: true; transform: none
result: 61 mmHg
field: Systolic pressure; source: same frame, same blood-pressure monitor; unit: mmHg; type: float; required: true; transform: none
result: 102 mmHg
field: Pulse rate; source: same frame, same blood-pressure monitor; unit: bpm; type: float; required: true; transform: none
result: 114 bpm
